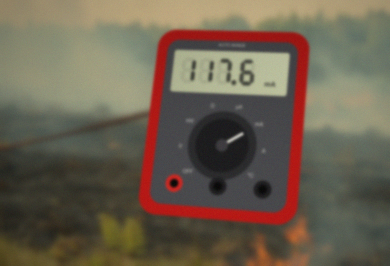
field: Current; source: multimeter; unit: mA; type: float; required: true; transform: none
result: 117.6 mA
